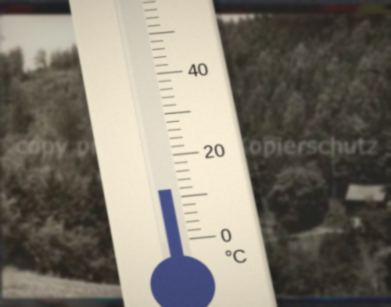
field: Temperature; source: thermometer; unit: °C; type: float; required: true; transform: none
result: 12 °C
